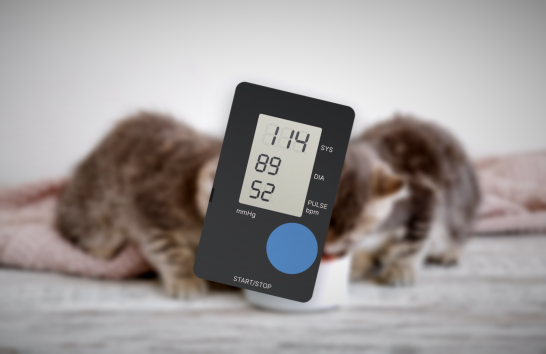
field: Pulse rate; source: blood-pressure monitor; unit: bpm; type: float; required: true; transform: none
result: 52 bpm
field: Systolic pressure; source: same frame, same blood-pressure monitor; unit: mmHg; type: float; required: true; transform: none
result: 114 mmHg
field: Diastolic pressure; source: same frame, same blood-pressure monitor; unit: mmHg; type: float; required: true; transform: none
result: 89 mmHg
